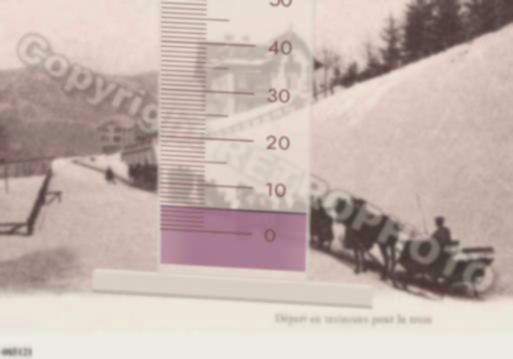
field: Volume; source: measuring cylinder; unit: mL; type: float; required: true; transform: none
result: 5 mL
